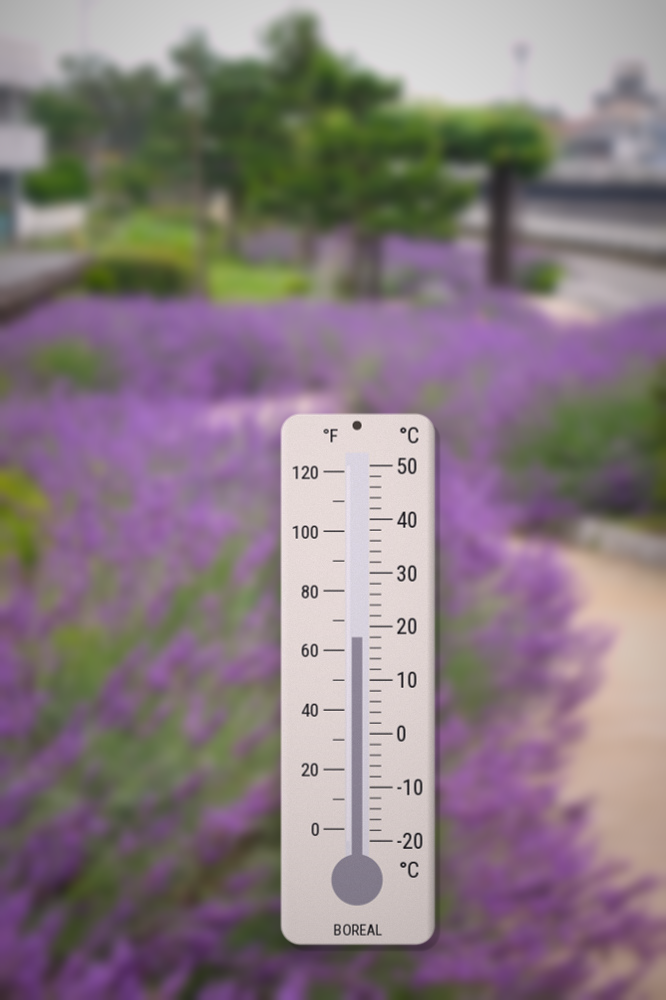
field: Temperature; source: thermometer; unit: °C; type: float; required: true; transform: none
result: 18 °C
